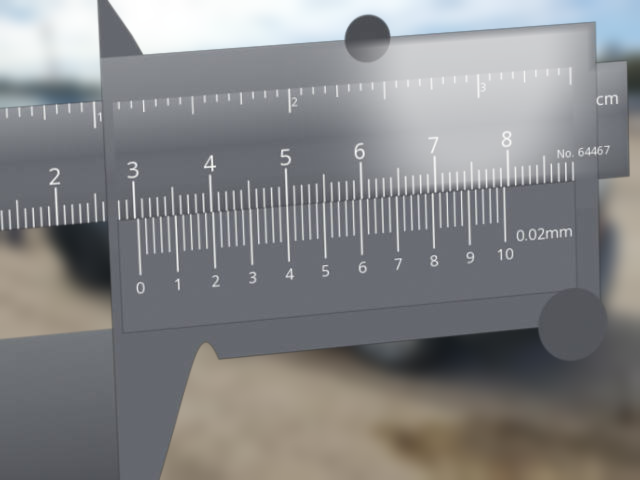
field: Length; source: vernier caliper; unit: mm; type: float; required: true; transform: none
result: 30.4 mm
